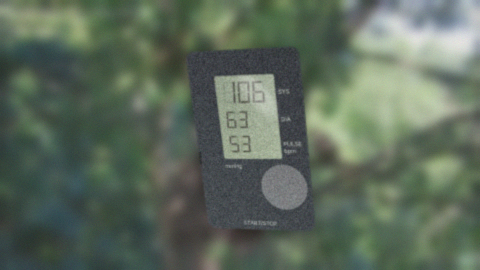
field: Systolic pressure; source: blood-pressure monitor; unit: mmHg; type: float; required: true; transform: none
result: 106 mmHg
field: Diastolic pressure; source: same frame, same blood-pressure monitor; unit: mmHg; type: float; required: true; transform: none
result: 63 mmHg
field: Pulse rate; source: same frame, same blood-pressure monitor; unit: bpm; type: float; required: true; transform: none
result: 53 bpm
